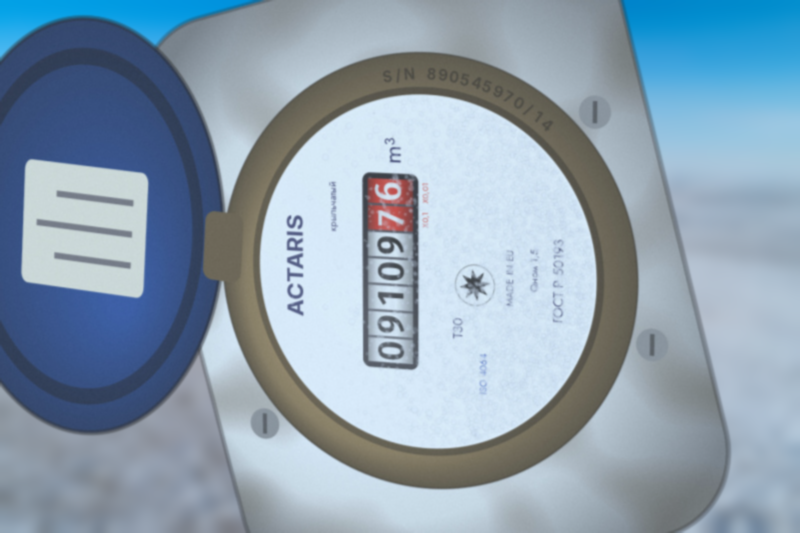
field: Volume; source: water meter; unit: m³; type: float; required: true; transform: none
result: 9109.76 m³
